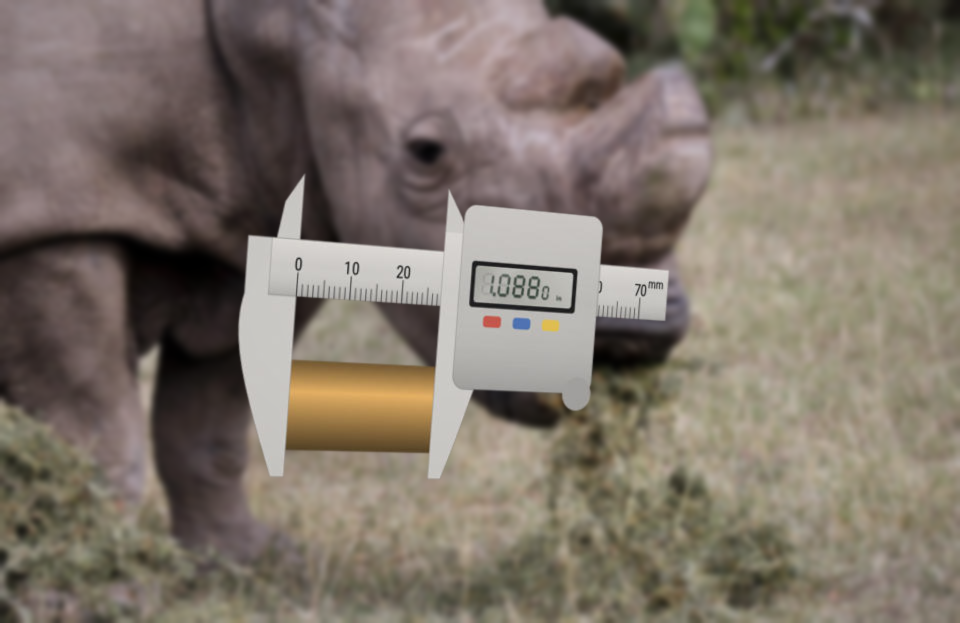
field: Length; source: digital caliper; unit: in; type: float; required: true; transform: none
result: 1.0880 in
